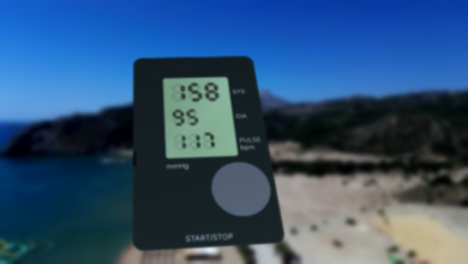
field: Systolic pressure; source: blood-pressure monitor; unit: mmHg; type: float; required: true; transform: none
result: 158 mmHg
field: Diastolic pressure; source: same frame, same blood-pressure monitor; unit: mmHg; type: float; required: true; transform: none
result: 95 mmHg
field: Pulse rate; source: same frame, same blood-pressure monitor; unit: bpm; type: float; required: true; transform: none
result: 117 bpm
